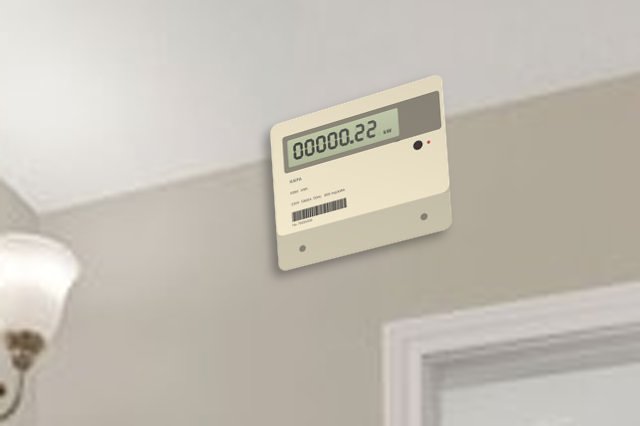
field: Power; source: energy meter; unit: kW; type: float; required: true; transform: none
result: 0.22 kW
